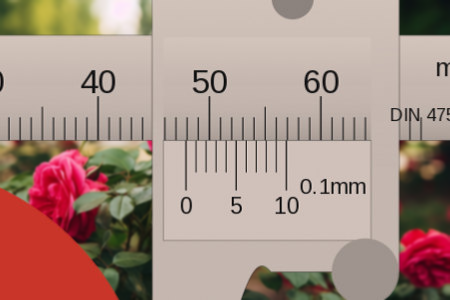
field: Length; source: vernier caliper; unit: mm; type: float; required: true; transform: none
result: 47.9 mm
